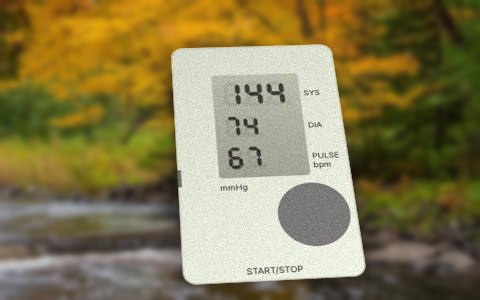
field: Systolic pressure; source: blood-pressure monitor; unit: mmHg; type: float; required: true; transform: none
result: 144 mmHg
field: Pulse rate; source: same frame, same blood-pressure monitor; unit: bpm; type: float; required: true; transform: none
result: 67 bpm
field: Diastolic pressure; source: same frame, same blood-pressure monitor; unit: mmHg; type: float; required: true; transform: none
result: 74 mmHg
